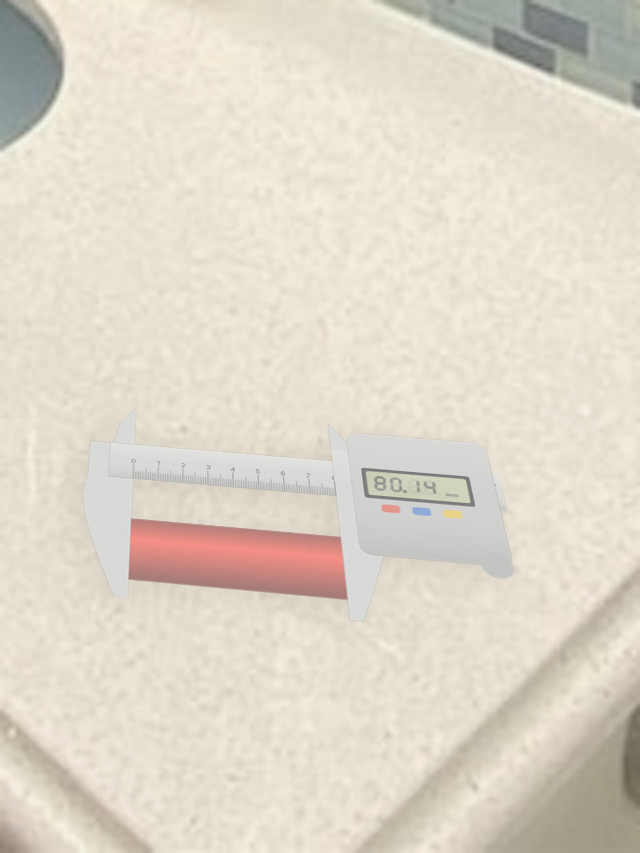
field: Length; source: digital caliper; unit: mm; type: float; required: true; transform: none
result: 80.14 mm
